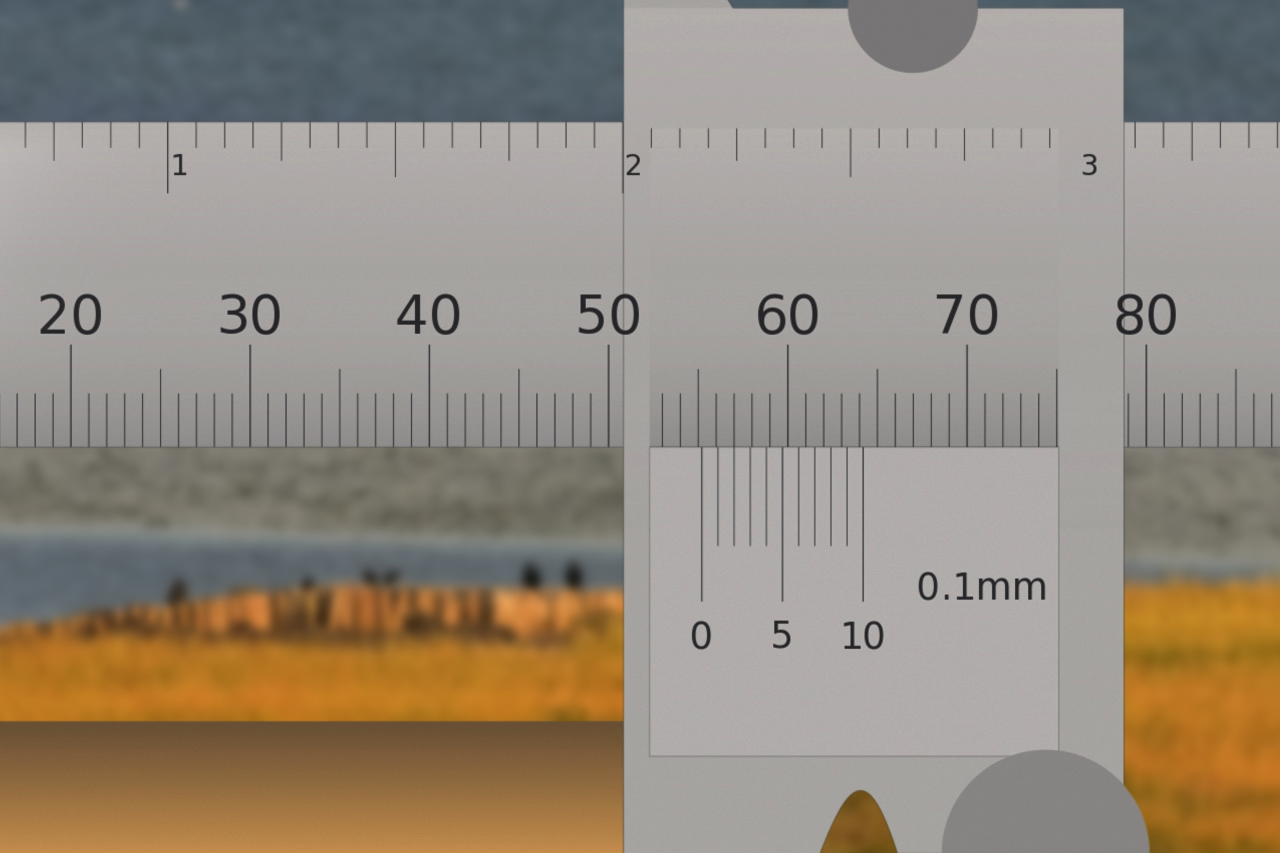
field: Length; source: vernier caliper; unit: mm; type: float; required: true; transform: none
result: 55.2 mm
